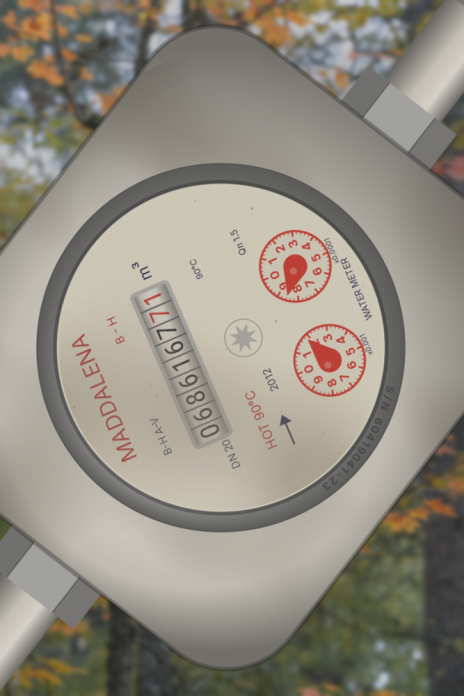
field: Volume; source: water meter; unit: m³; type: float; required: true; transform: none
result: 686167.7118 m³
